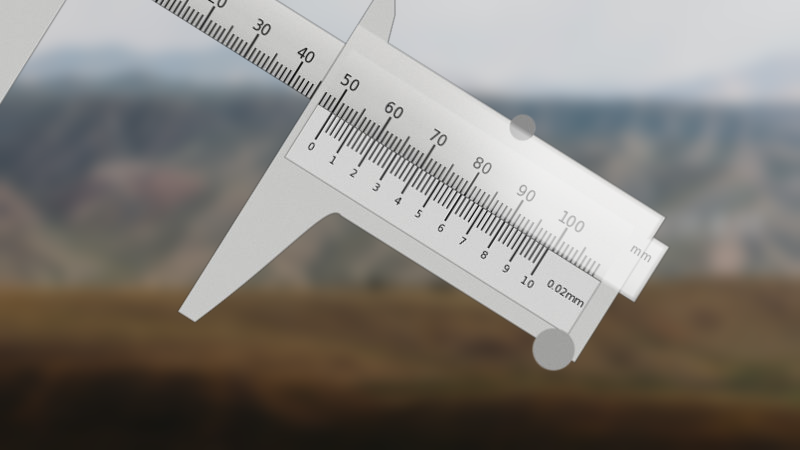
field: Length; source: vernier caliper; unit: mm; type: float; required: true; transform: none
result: 50.0 mm
